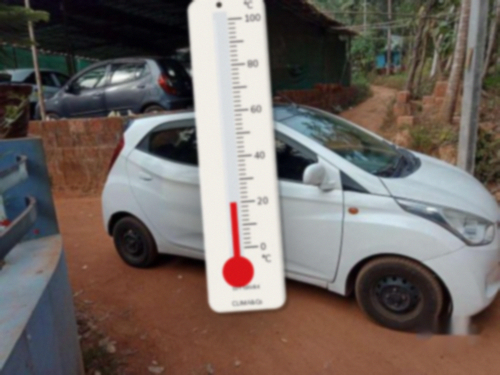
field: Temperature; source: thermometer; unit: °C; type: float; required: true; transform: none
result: 20 °C
